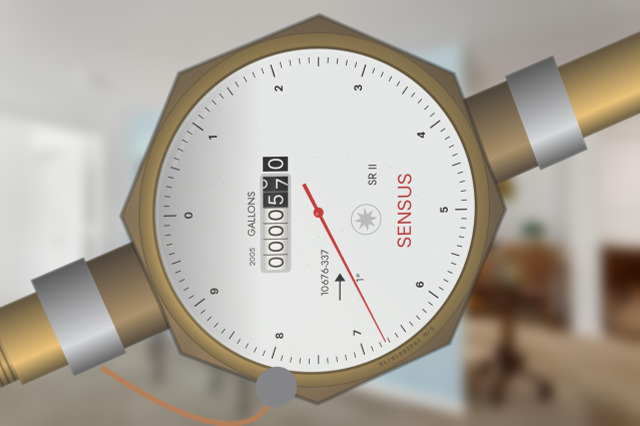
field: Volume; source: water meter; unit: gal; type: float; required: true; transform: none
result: 566.7 gal
